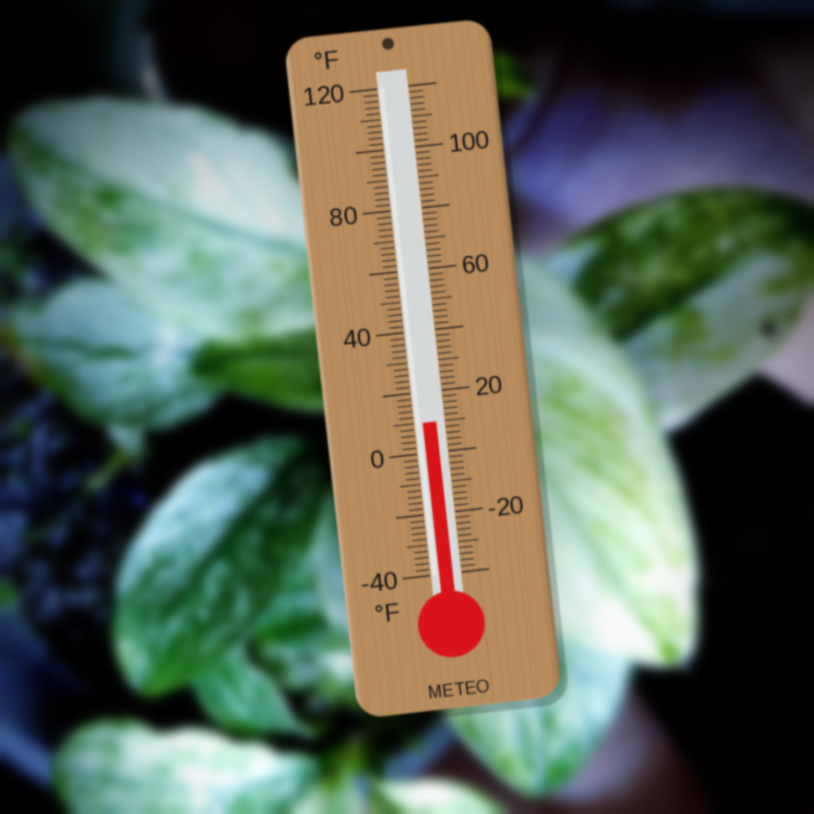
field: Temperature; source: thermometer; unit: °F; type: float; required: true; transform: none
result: 10 °F
